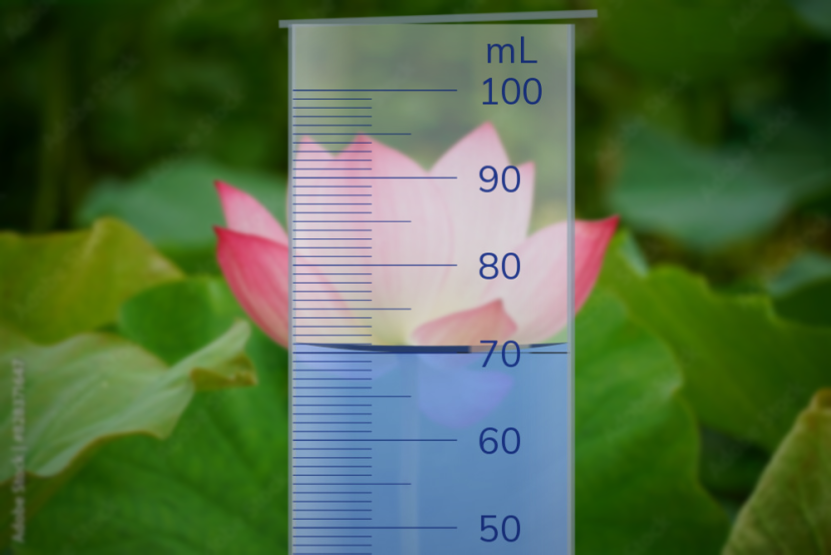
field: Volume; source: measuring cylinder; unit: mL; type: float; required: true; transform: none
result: 70 mL
